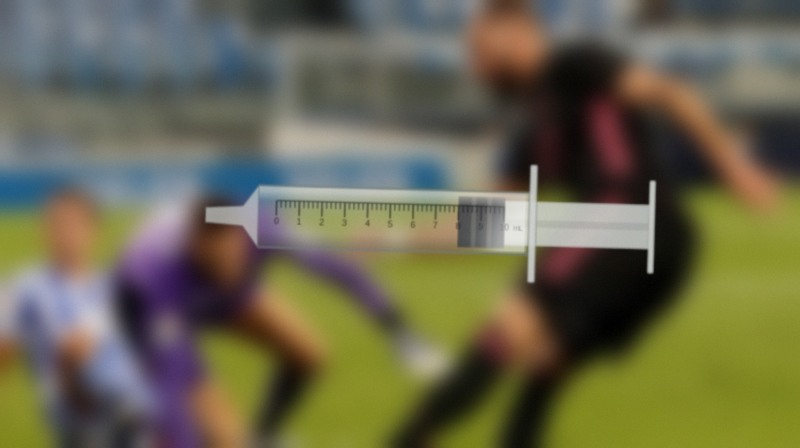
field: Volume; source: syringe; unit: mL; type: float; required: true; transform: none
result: 8 mL
